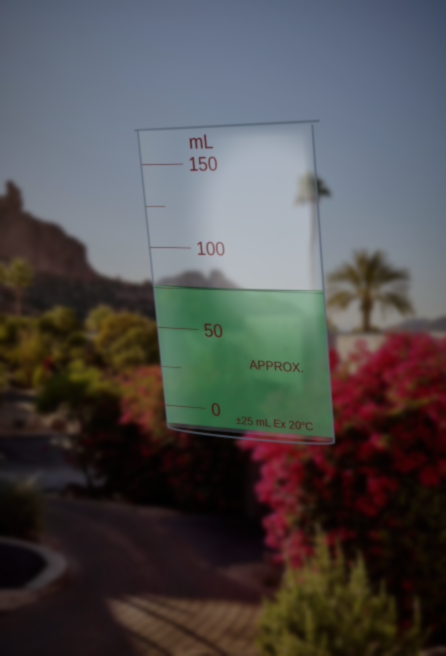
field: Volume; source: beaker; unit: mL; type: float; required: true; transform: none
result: 75 mL
